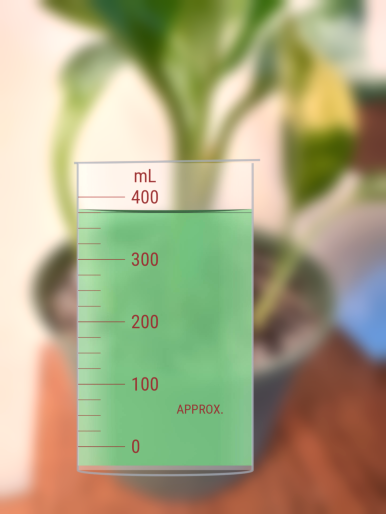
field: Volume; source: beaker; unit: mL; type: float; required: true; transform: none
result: 375 mL
